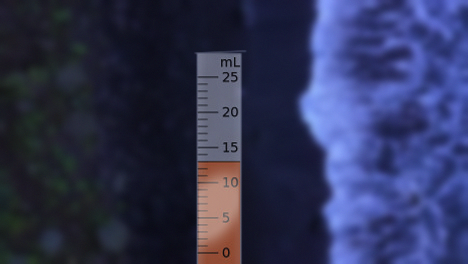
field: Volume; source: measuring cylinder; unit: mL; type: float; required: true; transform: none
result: 13 mL
